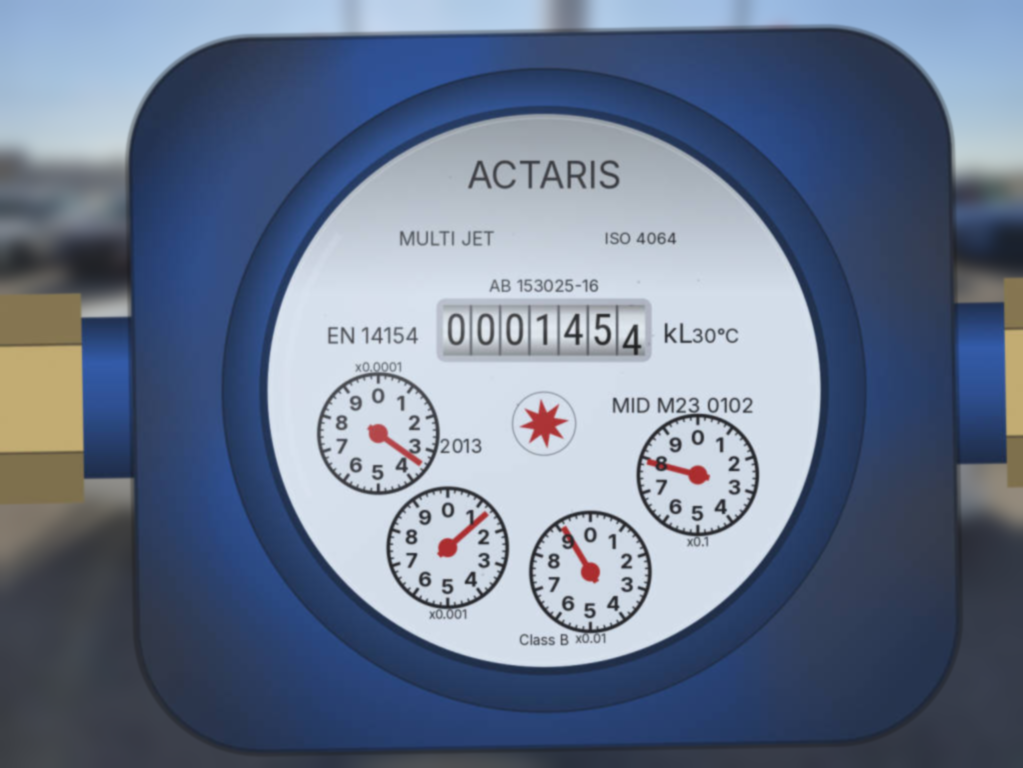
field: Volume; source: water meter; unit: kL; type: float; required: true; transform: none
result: 1453.7913 kL
